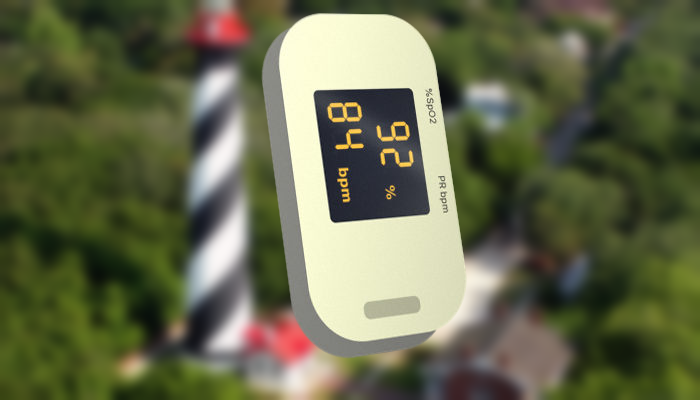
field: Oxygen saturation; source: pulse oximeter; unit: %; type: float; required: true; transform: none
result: 92 %
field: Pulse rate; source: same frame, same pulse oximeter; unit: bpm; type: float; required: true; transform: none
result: 84 bpm
